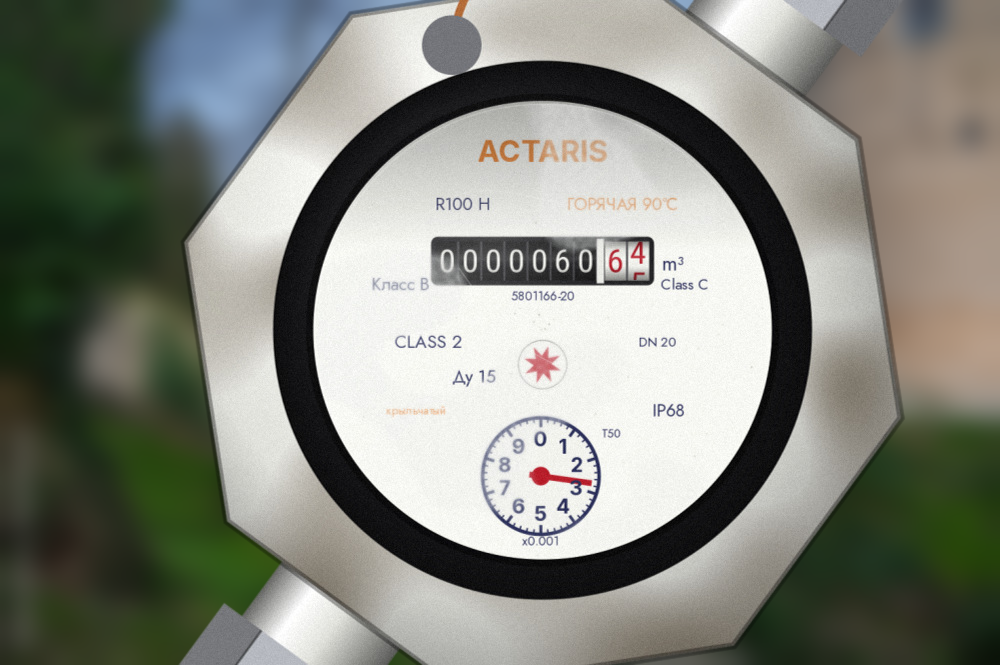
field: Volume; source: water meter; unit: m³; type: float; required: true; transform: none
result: 60.642 m³
